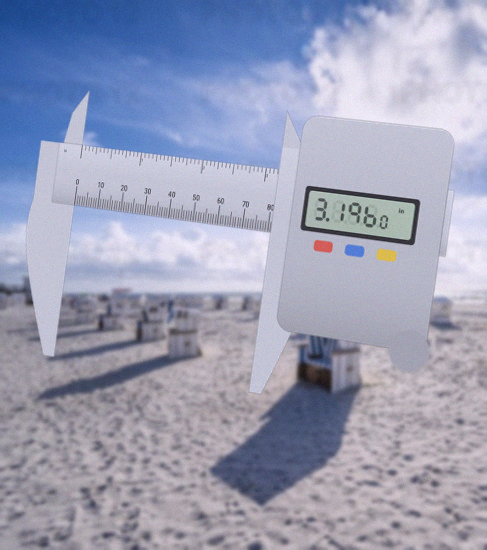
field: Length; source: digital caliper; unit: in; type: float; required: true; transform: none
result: 3.1960 in
